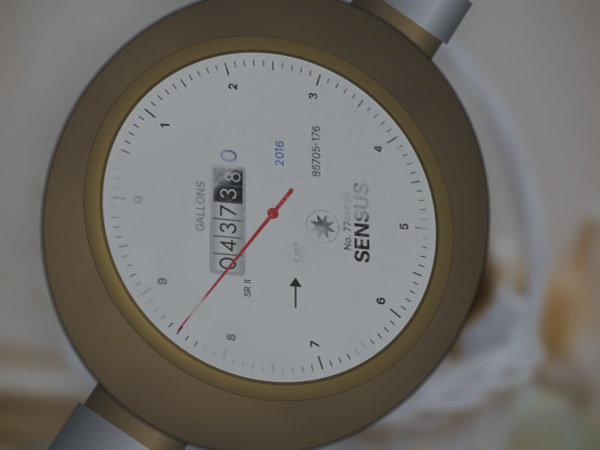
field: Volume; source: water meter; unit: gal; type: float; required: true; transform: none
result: 437378.5 gal
